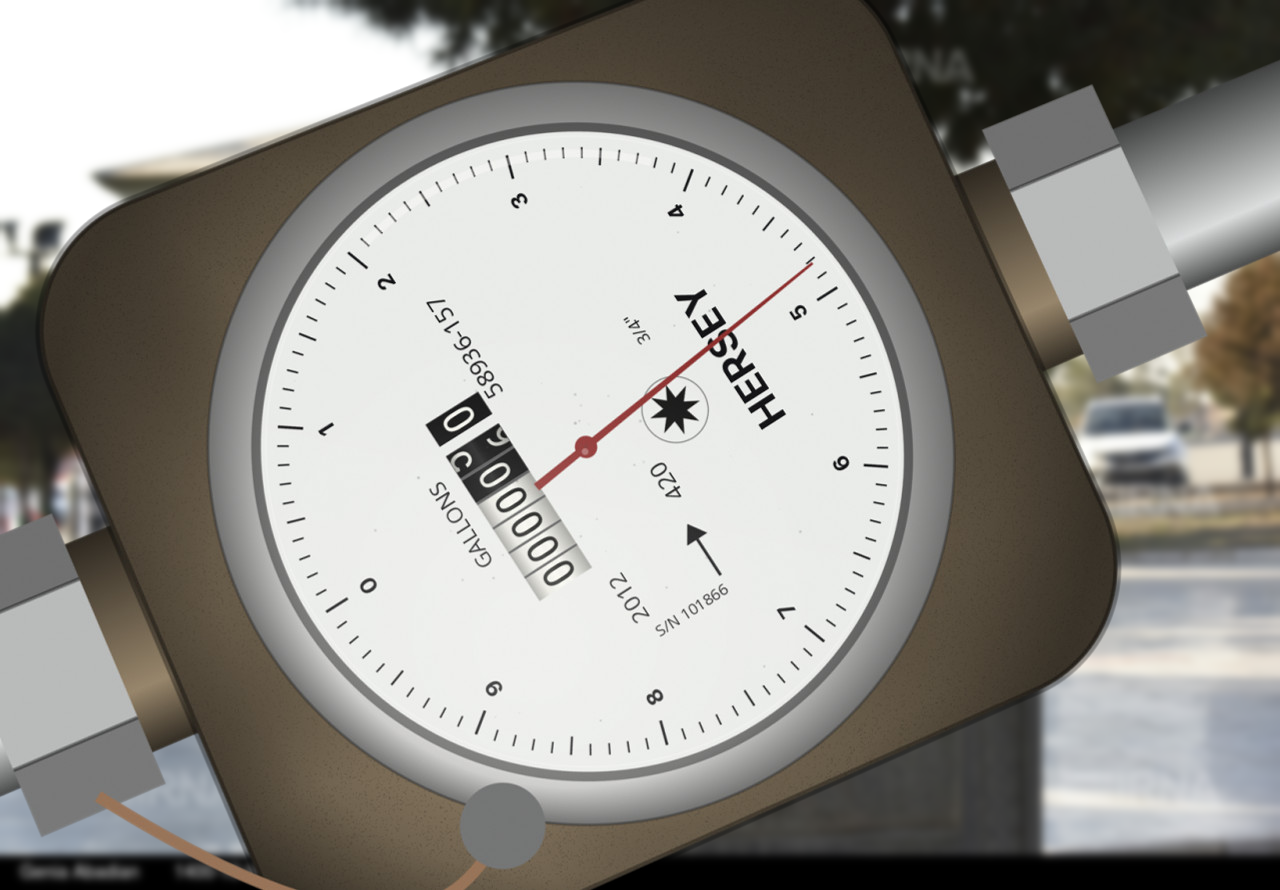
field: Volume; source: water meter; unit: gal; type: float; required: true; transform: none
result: 54.8 gal
